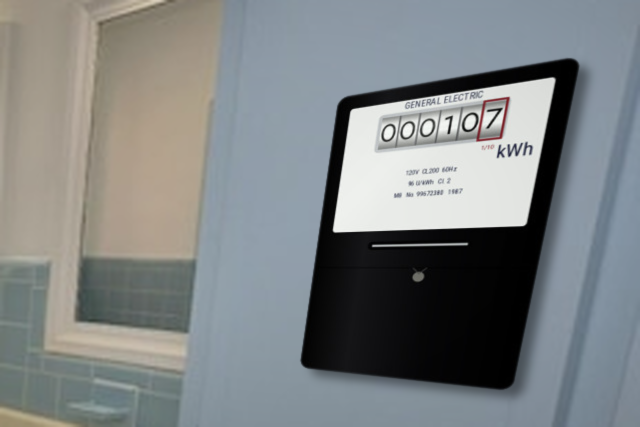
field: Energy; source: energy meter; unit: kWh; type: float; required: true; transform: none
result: 10.7 kWh
